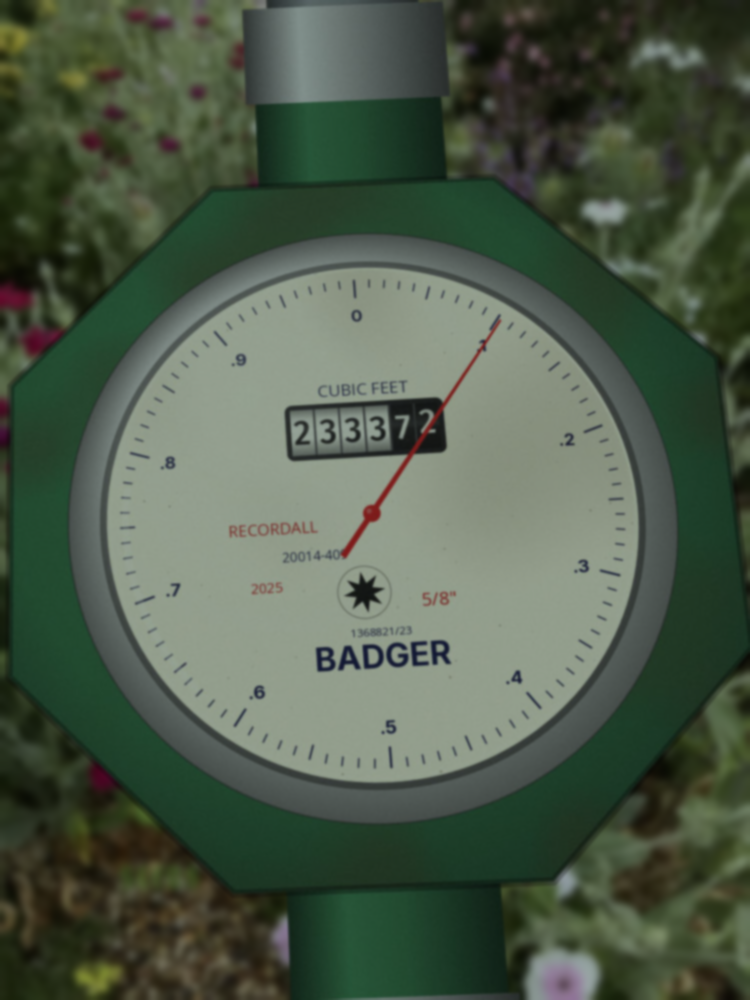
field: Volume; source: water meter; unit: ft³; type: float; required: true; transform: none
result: 233372.10 ft³
